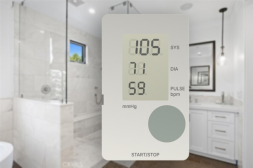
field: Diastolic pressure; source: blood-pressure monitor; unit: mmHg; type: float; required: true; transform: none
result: 71 mmHg
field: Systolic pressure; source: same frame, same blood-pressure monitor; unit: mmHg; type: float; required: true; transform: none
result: 105 mmHg
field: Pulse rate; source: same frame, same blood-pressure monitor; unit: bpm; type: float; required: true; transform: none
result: 59 bpm
